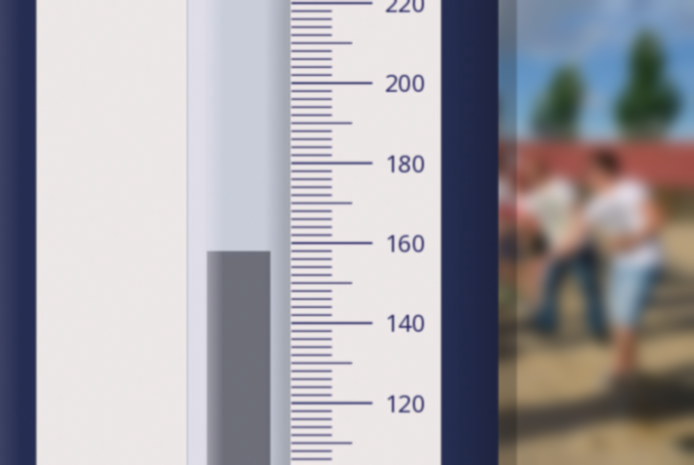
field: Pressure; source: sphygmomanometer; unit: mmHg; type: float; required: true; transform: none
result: 158 mmHg
